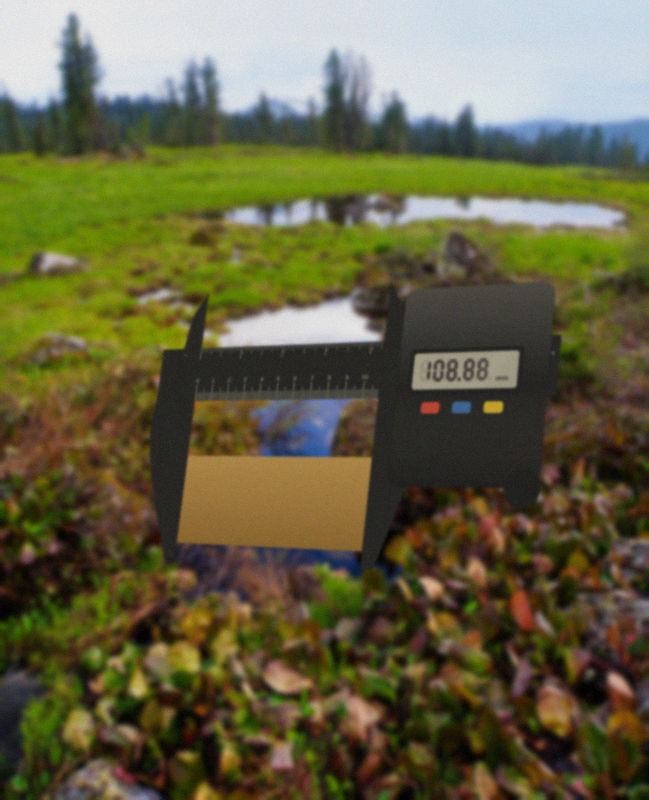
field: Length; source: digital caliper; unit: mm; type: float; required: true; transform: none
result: 108.88 mm
